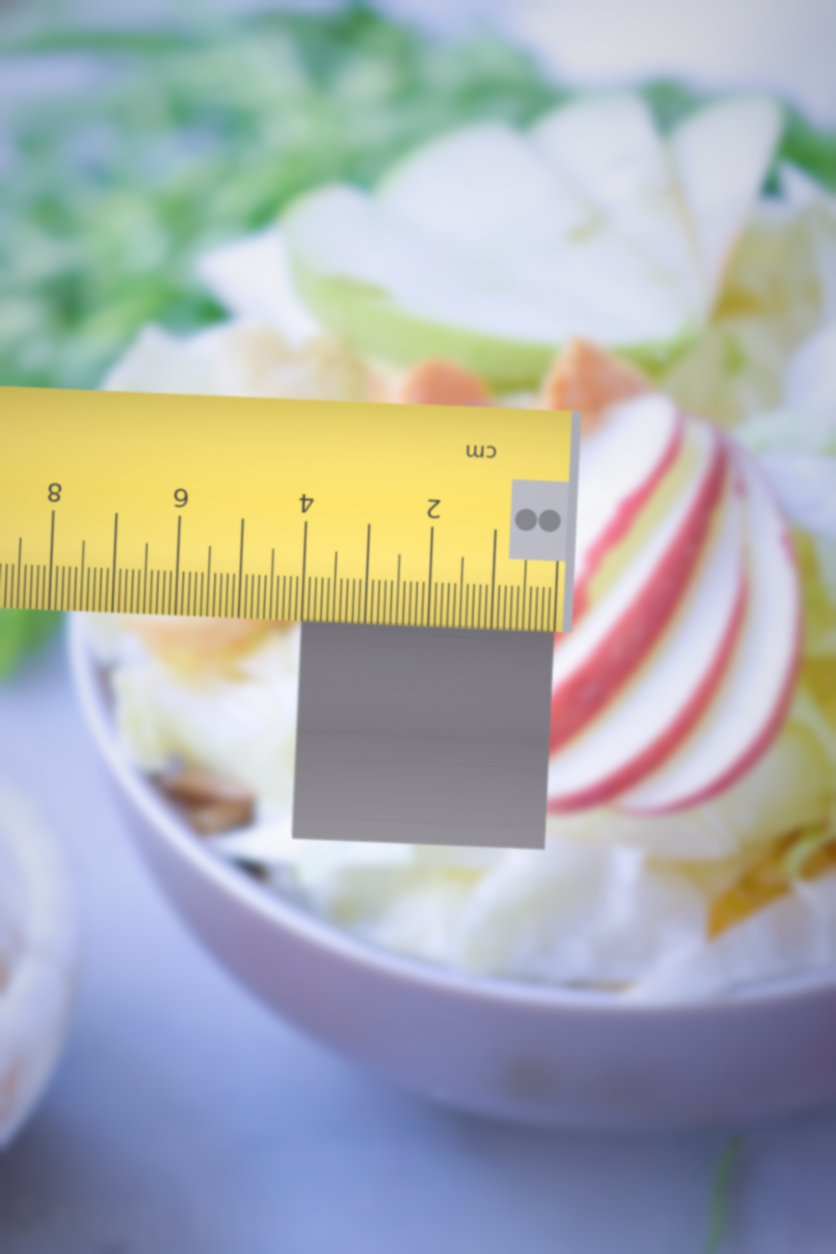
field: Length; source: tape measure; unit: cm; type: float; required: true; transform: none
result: 4 cm
